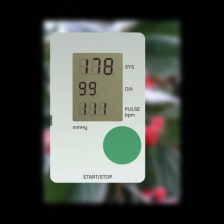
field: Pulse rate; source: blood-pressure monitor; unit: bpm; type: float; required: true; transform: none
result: 111 bpm
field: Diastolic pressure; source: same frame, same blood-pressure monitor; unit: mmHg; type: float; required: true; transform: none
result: 99 mmHg
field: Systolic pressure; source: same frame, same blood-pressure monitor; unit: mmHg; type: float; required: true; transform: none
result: 178 mmHg
